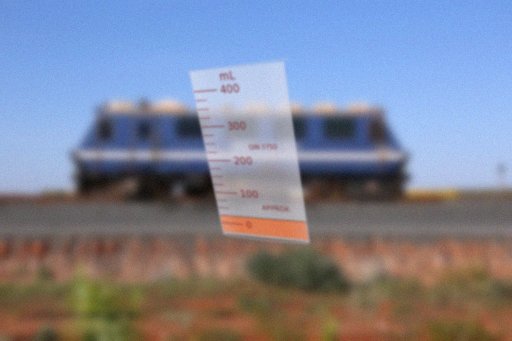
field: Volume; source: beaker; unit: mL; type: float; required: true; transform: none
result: 25 mL
